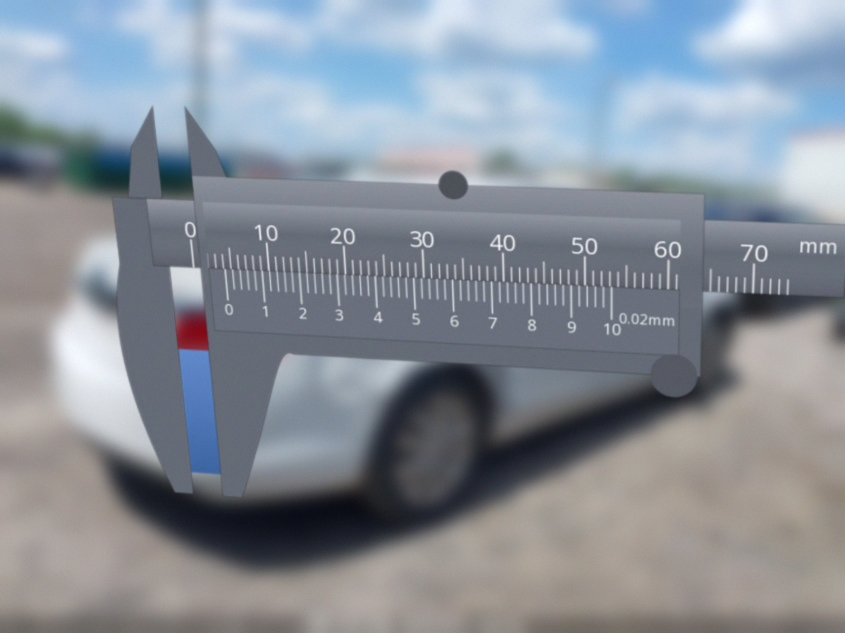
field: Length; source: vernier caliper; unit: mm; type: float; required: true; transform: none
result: 4.2 mm
